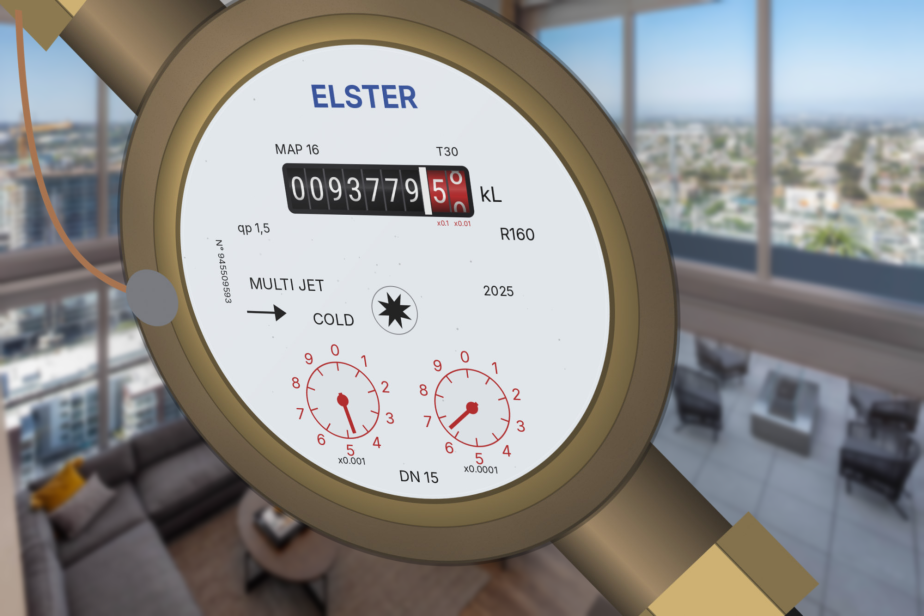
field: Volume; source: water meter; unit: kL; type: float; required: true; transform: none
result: 93779.5846 kL
